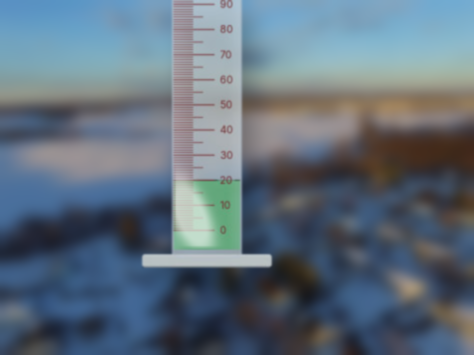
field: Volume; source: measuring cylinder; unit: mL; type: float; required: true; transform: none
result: 20 mL
